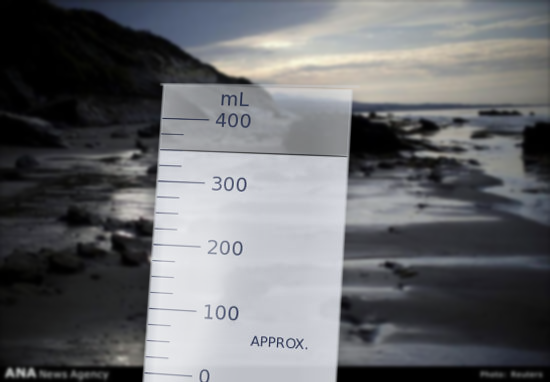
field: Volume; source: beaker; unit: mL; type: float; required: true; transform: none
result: 350 mL
